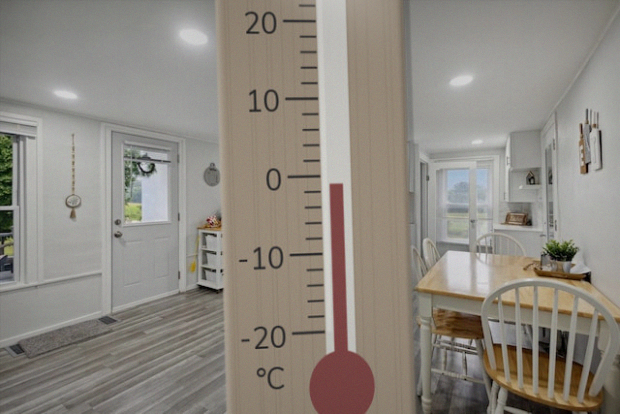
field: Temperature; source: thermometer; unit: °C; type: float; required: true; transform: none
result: -1 °C
